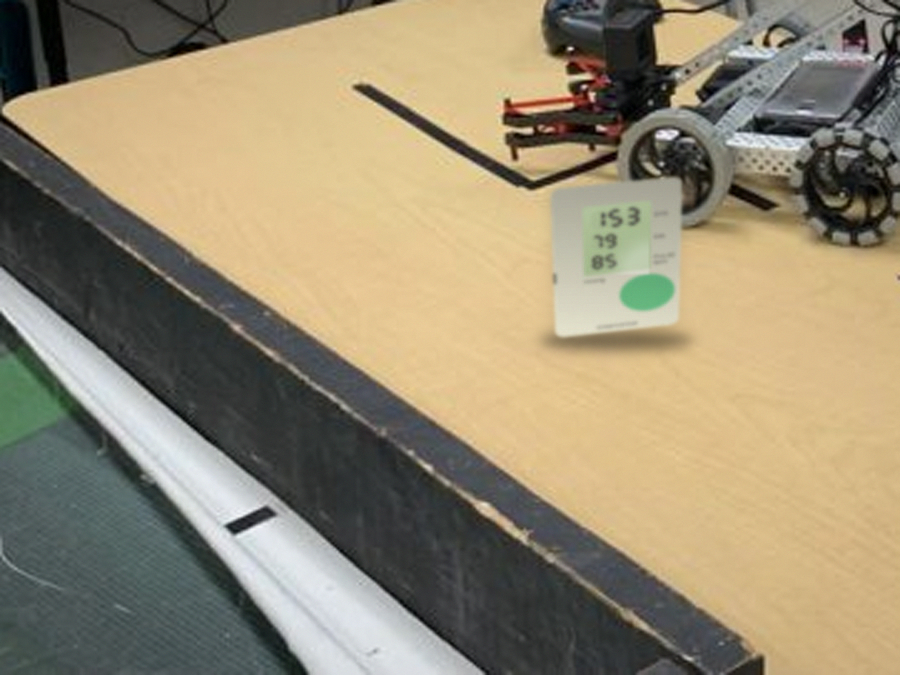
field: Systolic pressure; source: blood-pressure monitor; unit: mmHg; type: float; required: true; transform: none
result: 153 mmHg
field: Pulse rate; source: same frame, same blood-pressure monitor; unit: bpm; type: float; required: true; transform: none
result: 85 bpm
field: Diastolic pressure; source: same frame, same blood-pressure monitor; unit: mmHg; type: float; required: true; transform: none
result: 79 mmHg
